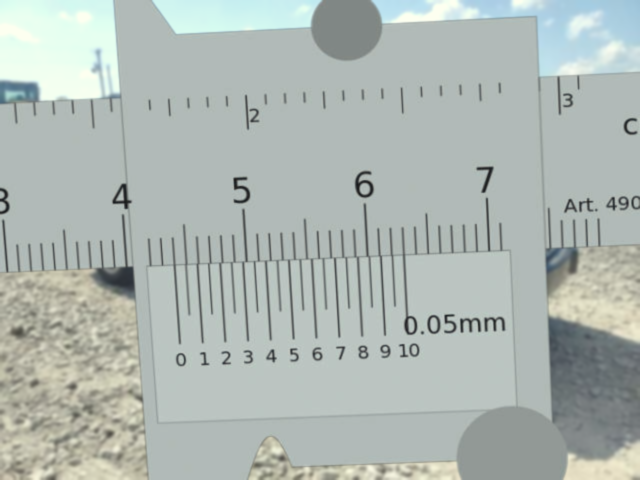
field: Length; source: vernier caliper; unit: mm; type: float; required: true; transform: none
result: 44.0 mm
